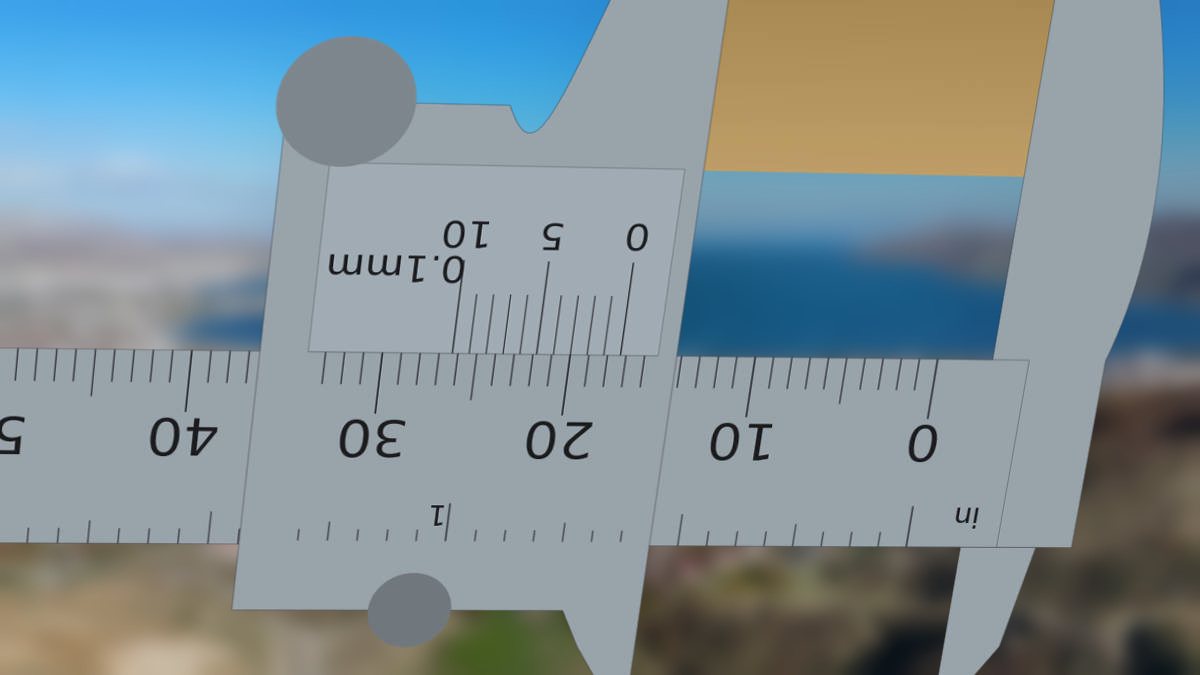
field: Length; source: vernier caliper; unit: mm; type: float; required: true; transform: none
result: 17.3 mm
